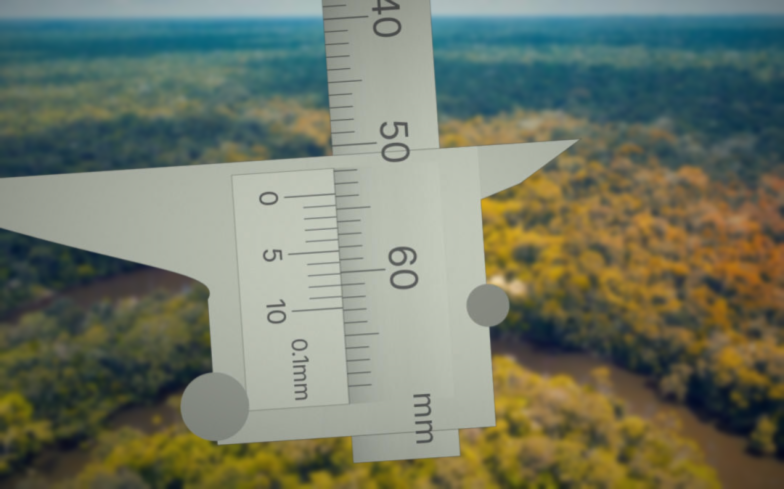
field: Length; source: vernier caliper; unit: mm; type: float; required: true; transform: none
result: 53.8 mm
